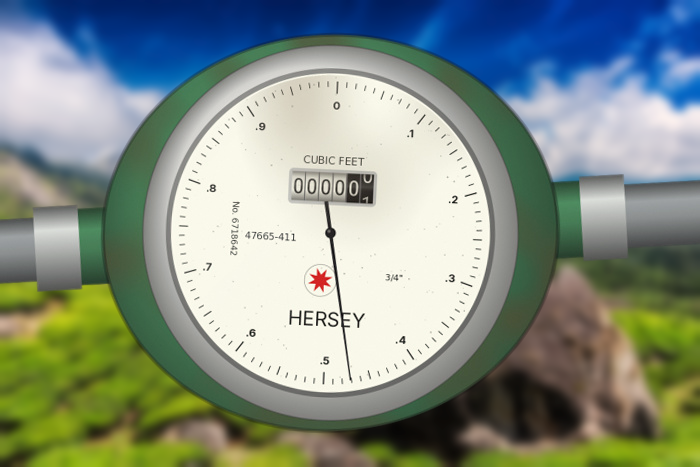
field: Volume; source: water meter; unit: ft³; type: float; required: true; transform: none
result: 0.47 ft³
